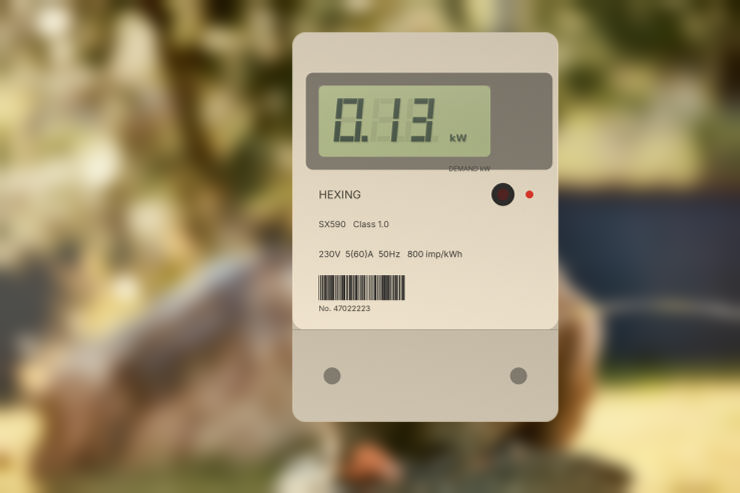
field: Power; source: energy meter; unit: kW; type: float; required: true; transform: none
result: 0.13 kW
